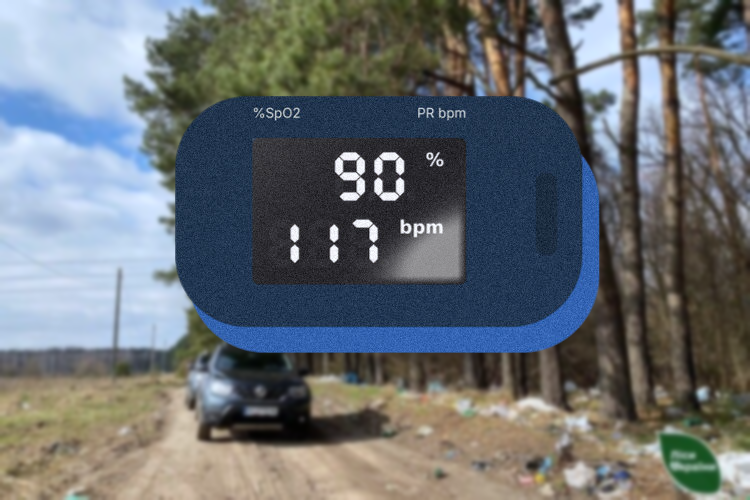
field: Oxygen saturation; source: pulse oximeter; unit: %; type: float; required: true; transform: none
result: 90 %
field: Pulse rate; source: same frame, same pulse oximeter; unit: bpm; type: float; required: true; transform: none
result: 117 bpm
